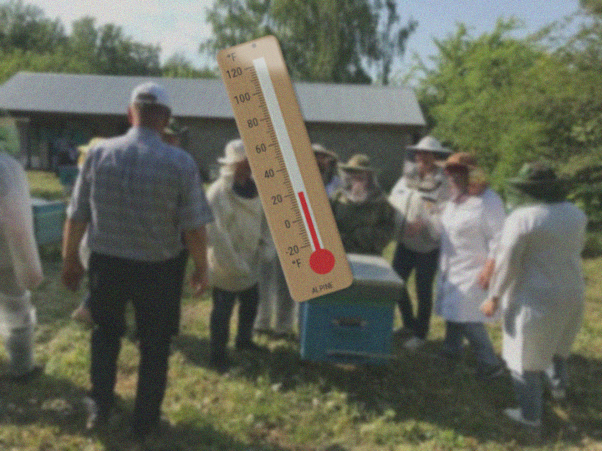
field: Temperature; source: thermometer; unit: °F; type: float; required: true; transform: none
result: 20 °F
